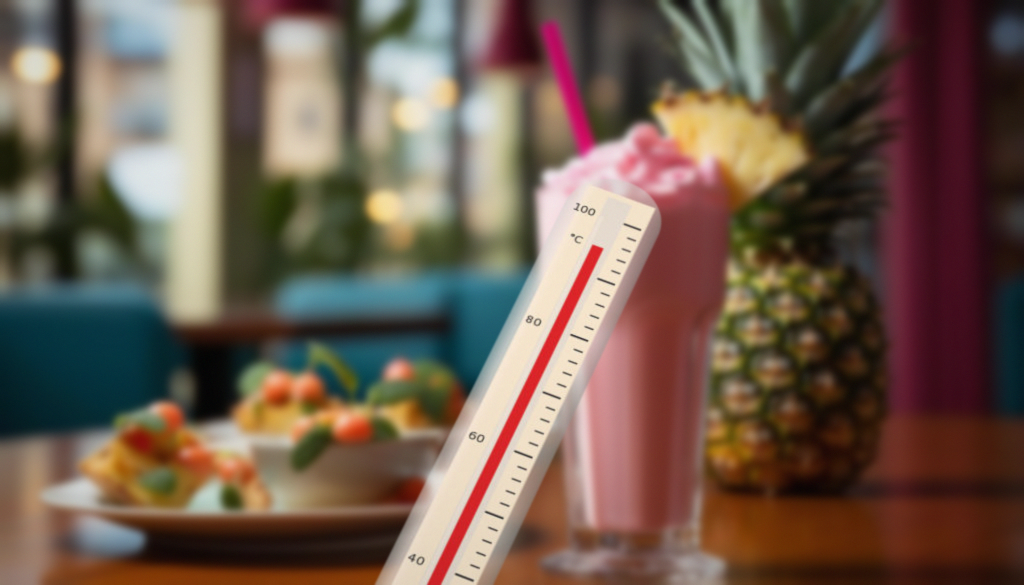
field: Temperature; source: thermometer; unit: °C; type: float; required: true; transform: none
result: 95 °C
